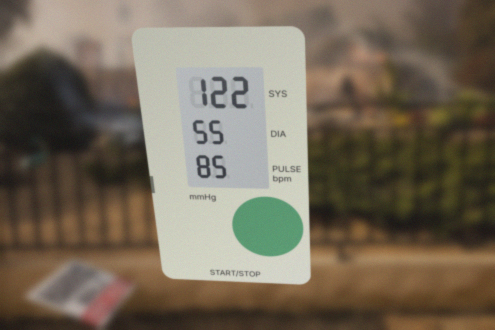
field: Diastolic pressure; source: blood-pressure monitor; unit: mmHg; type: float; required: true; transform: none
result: 55 mmHg
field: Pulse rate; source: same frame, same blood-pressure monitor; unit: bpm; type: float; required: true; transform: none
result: 85 bpm
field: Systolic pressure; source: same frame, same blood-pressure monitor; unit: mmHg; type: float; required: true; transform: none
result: 122 mmHg
